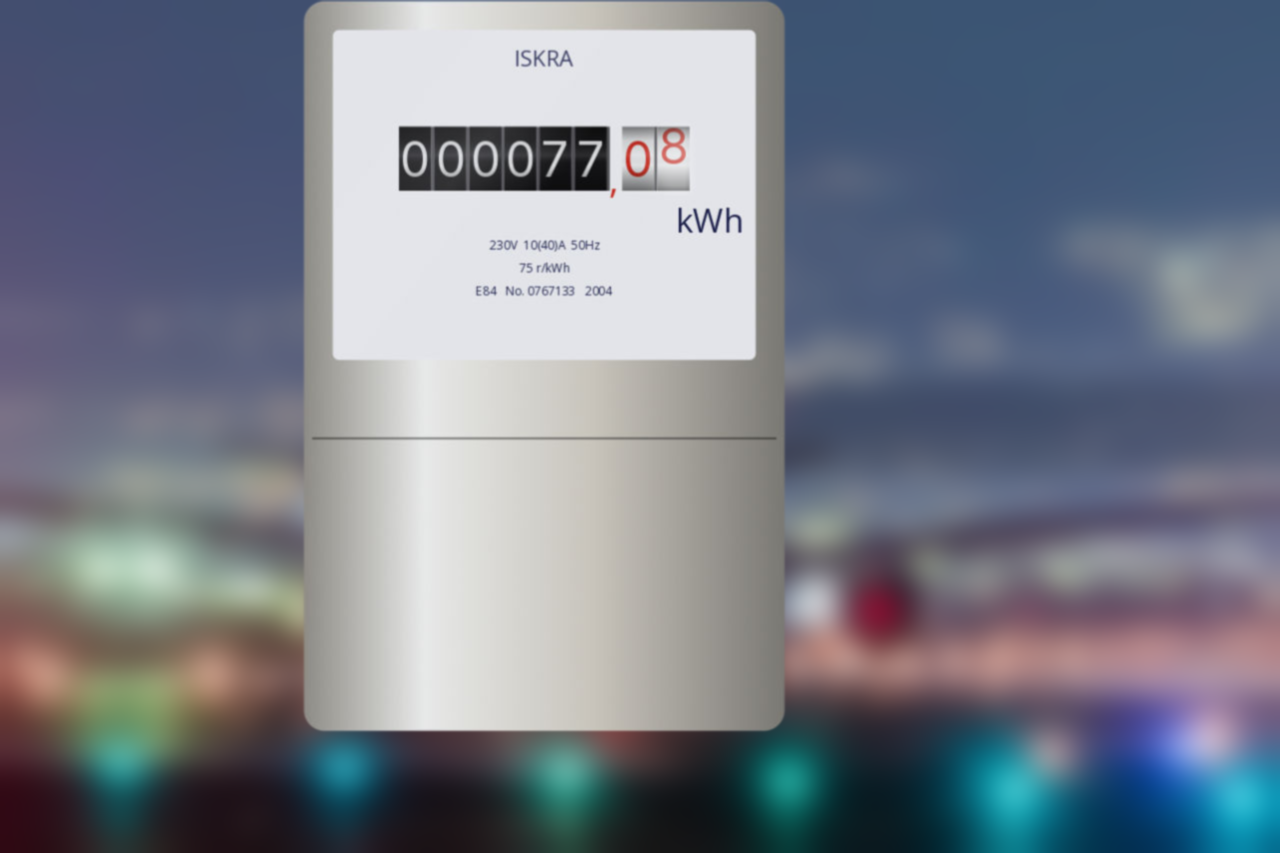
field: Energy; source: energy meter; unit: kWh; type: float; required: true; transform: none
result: 77.08 kWh
